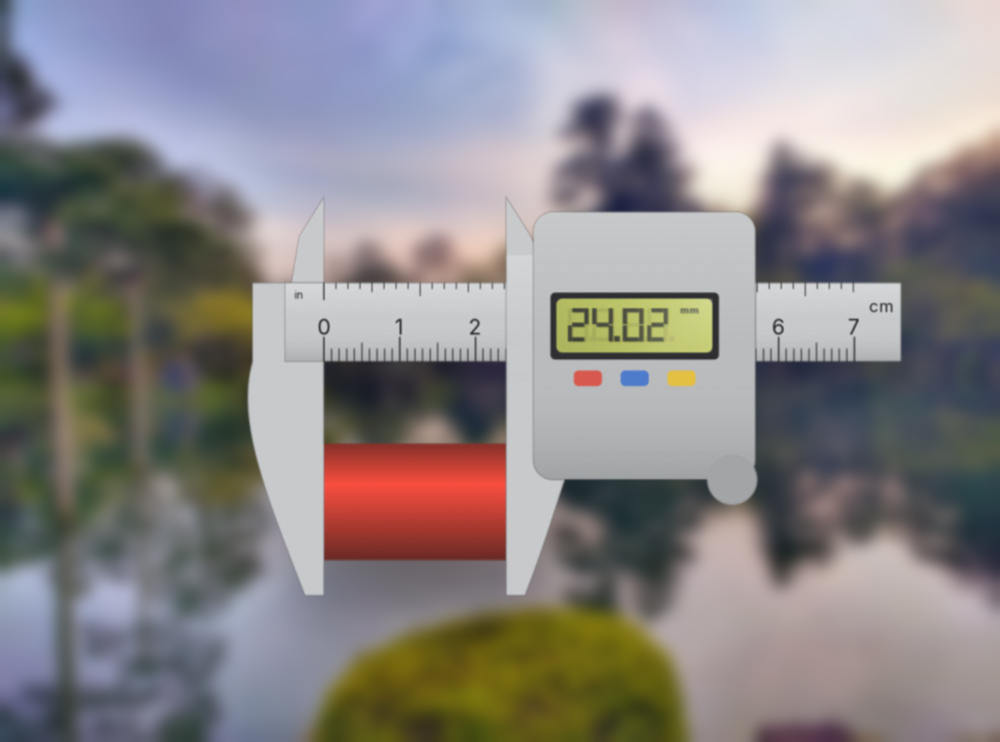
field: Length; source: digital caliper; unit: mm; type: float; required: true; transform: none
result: 24.02 mm
